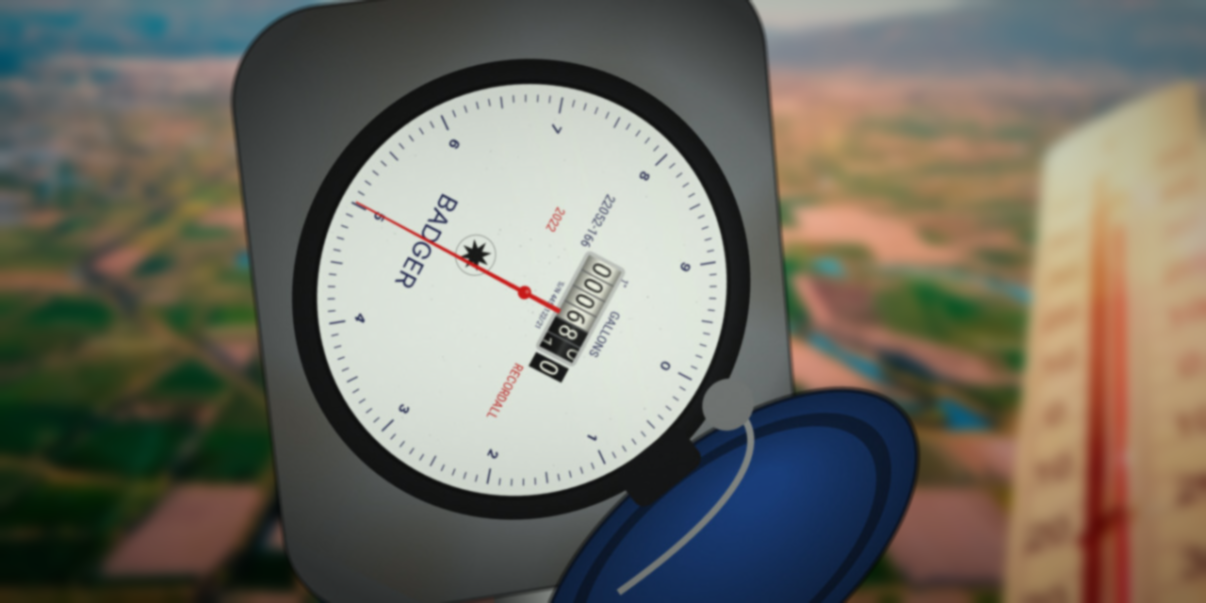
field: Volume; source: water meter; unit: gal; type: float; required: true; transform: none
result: 6805.0 gal
